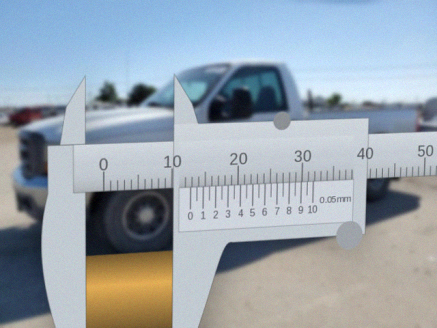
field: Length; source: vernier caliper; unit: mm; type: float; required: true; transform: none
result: 12.8 mm
